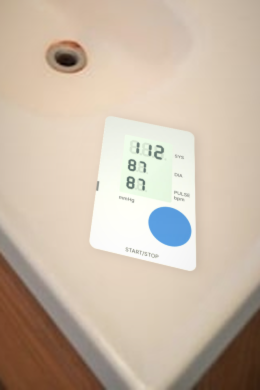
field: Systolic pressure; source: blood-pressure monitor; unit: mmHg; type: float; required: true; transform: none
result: 112 mmHg
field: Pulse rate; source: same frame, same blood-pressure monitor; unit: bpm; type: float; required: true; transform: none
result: 87 bpm
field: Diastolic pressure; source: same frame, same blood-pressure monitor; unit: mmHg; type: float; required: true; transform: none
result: 87 mmHg
